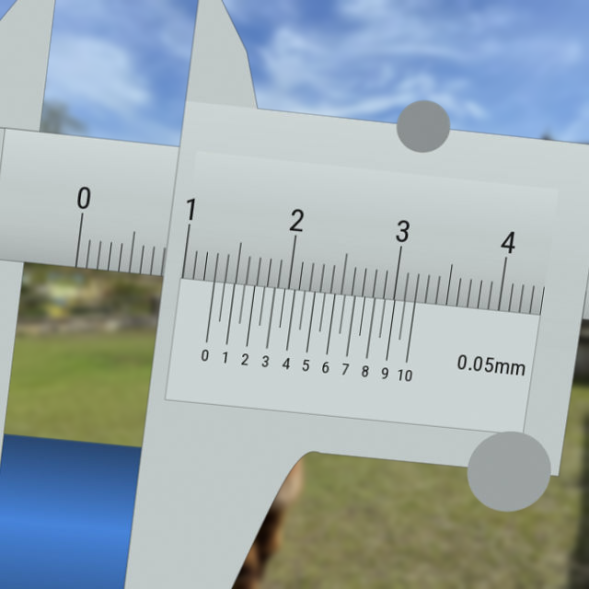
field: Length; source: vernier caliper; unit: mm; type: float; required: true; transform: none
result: 13.0 mm
